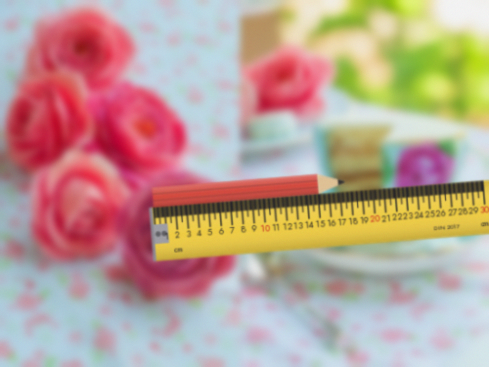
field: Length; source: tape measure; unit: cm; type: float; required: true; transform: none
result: 17.5 cm
